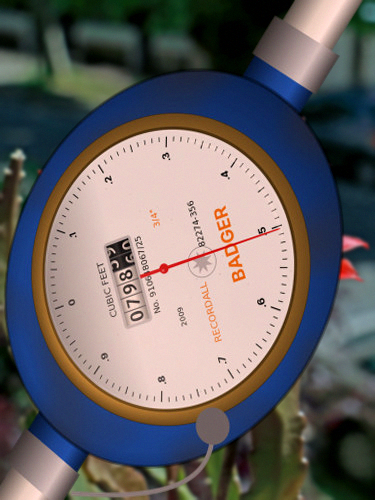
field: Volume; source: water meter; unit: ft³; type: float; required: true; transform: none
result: 79859.50 ft³
